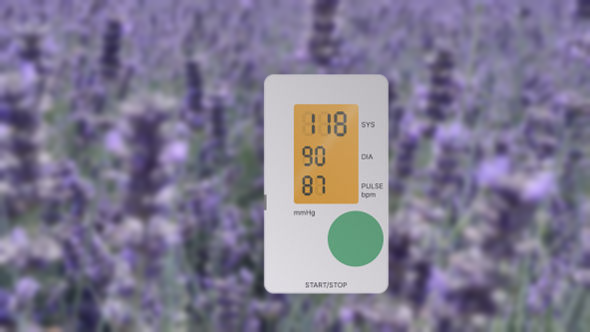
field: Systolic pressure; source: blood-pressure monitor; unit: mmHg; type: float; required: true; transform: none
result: 118 mmHg
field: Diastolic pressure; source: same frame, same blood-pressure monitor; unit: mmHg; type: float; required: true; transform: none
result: 90 mmHg
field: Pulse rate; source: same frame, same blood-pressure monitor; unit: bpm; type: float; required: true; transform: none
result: 87 bpm
